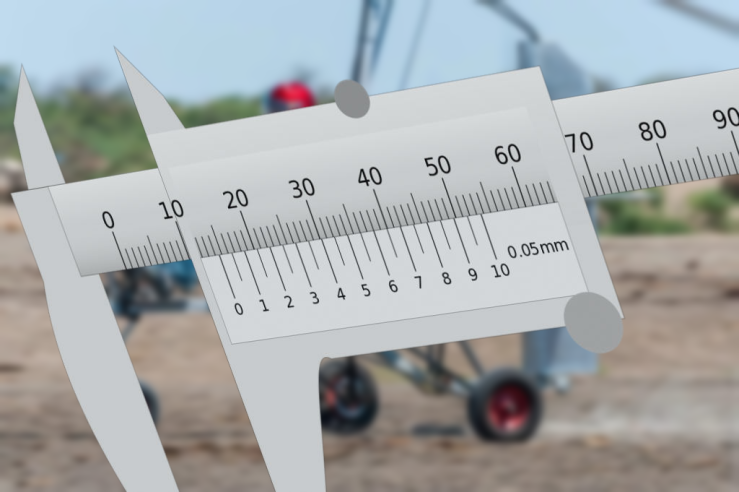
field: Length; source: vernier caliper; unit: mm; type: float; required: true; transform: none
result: 14.6 mm
